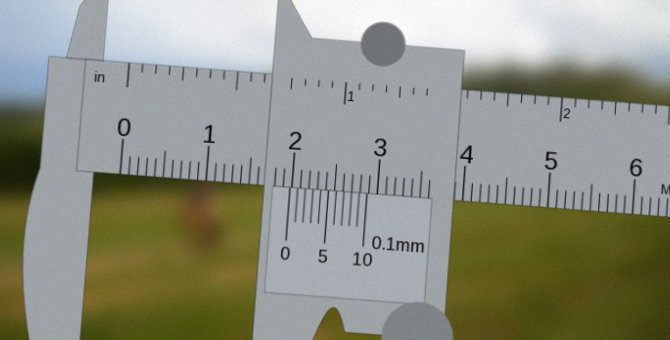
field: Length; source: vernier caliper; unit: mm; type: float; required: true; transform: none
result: 19.8 mm
